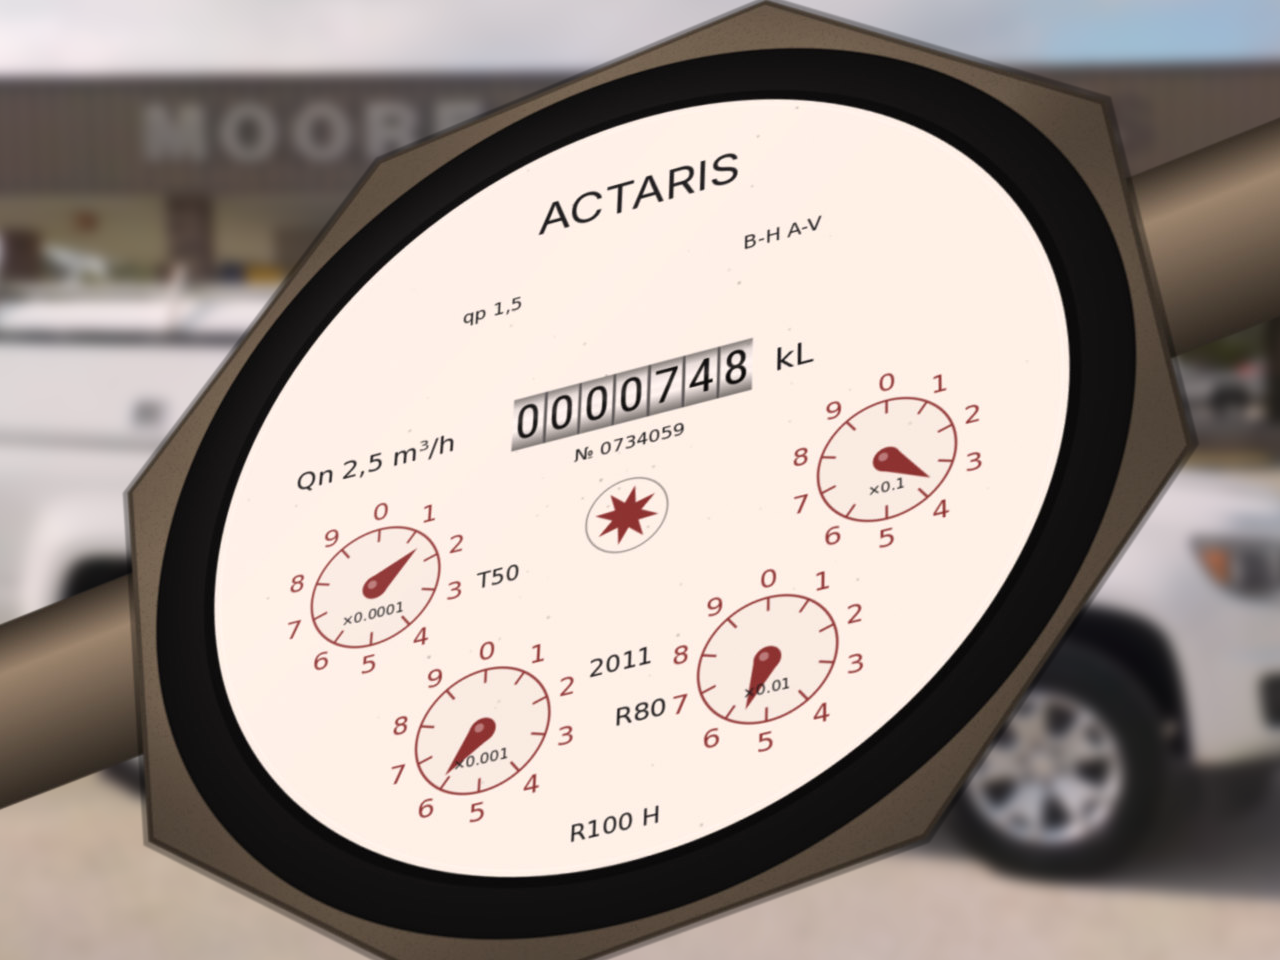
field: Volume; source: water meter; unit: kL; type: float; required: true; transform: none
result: 748.3561 kL
